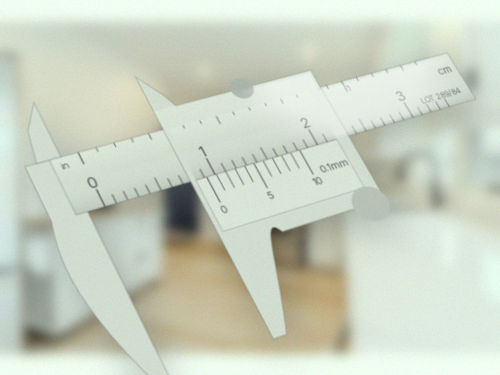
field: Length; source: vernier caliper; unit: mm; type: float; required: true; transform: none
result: 9.2 mm
